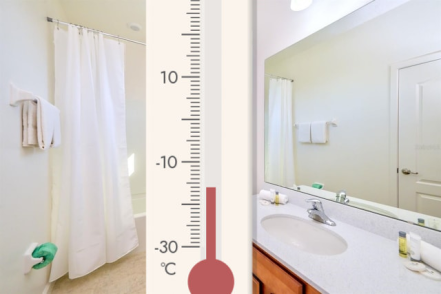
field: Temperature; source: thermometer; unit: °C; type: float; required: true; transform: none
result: -16 °C
